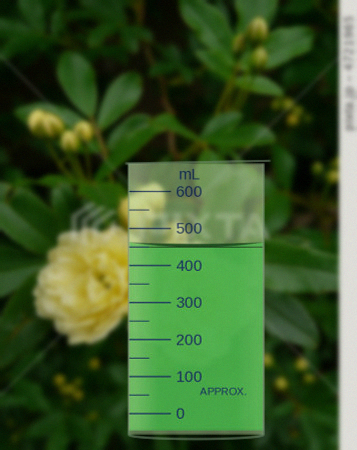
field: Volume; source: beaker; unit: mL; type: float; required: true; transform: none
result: 450 mL
